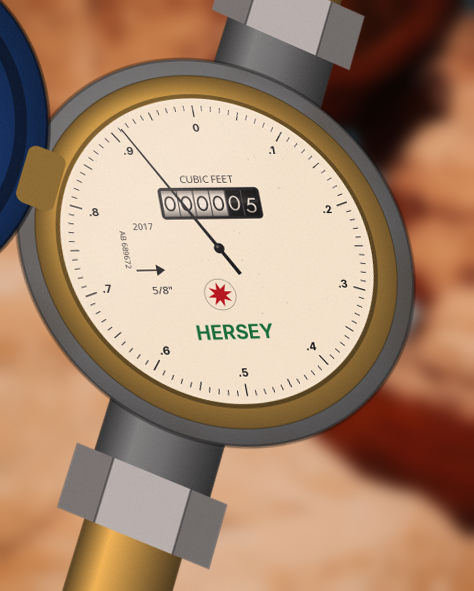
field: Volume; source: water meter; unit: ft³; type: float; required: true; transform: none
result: 4.91 ft³
